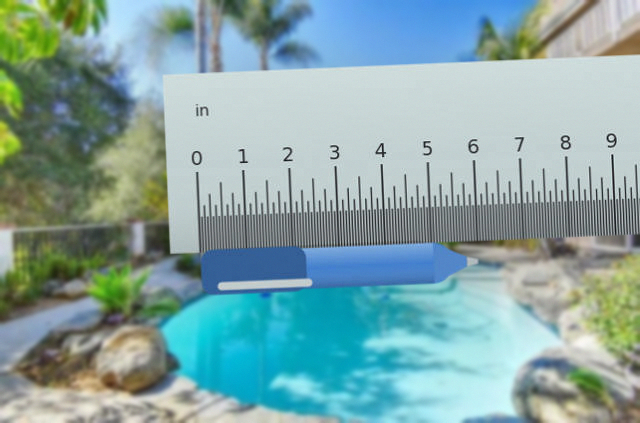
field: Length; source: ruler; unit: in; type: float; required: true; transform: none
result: 6 in
